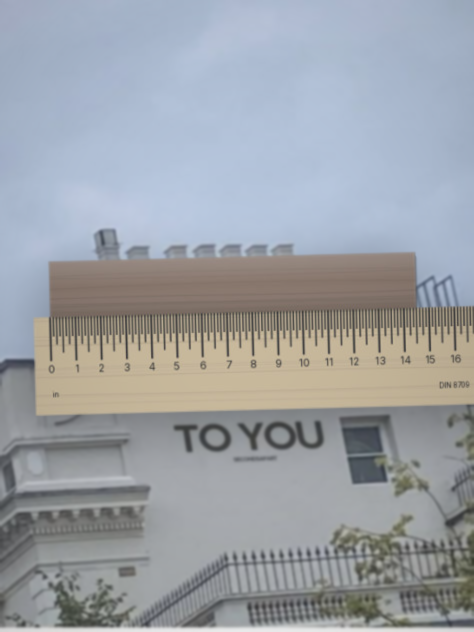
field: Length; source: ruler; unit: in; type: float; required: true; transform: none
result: 14.5 in
